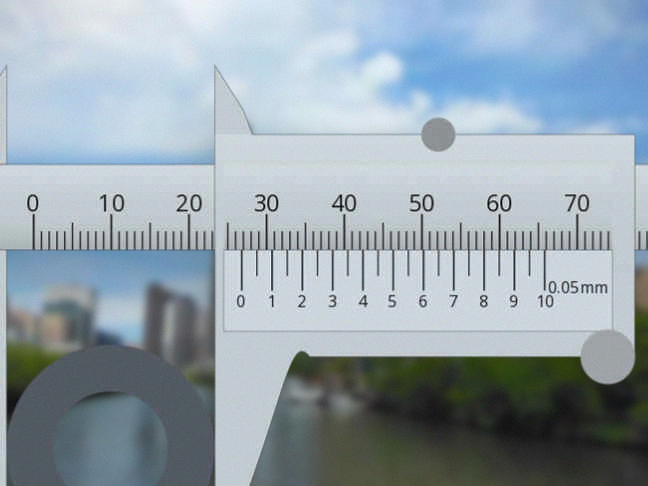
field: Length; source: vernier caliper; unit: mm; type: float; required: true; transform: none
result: 26.8 mm
